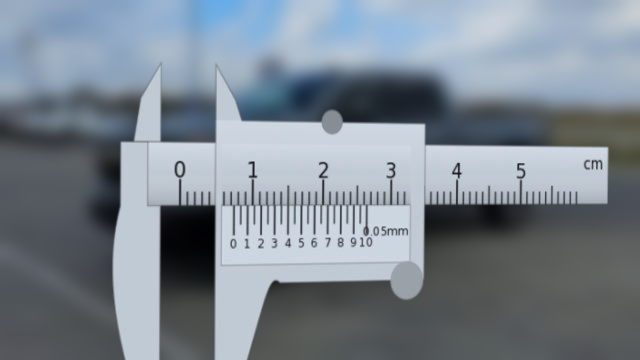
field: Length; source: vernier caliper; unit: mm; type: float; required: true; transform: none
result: 7.4 mm
